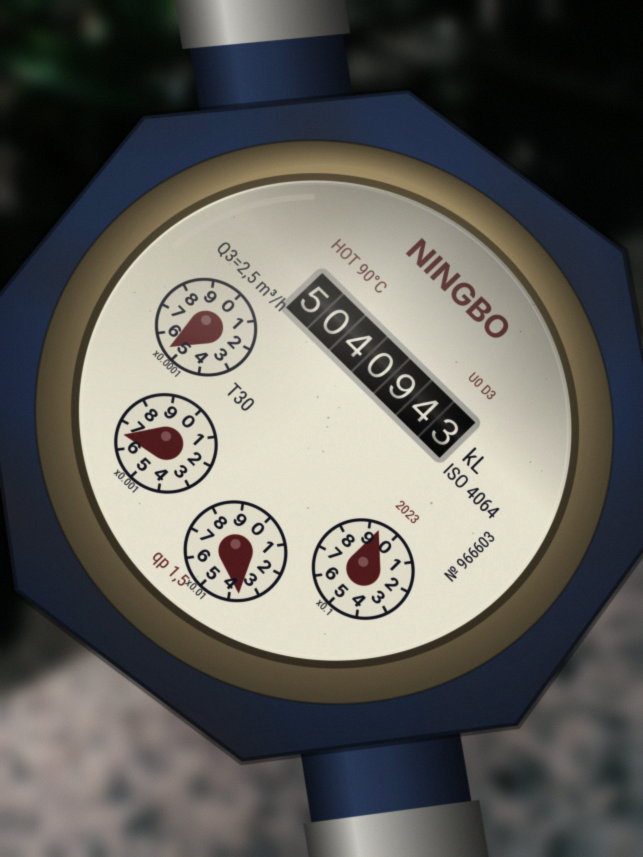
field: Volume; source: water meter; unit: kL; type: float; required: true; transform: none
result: 5040942.9365 kL
